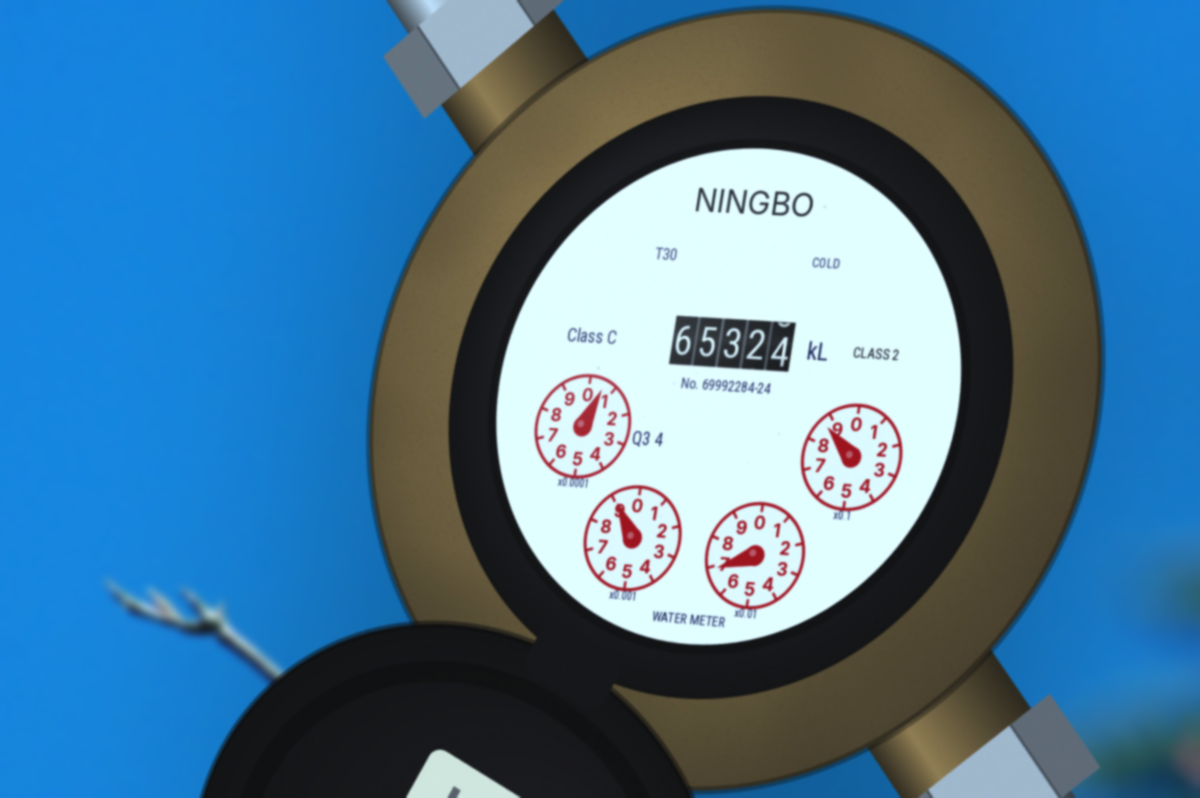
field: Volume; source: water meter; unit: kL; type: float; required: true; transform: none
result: 65323.8690 kL
